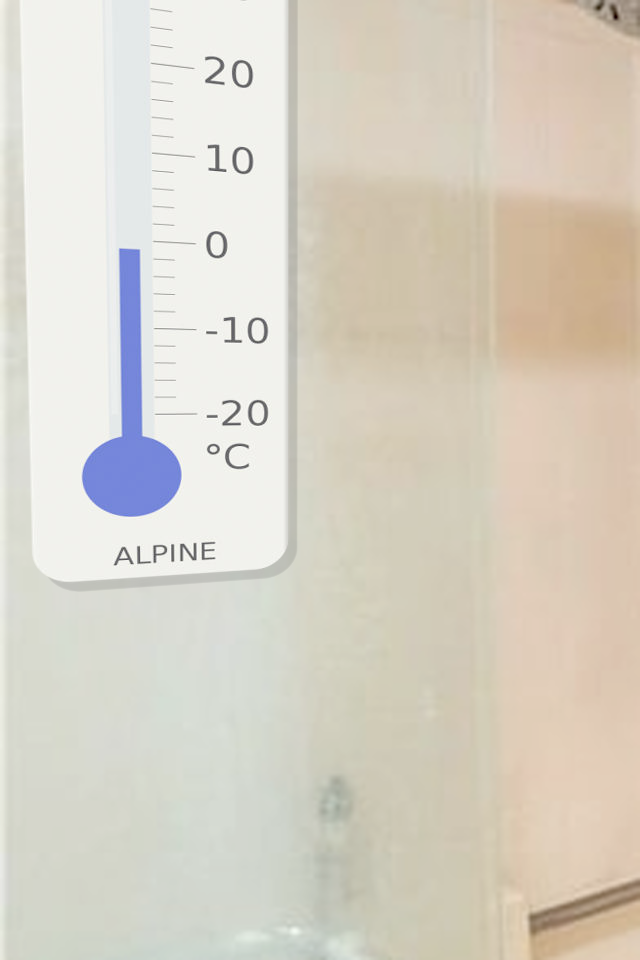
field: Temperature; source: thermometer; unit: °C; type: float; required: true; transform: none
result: -1 °C
